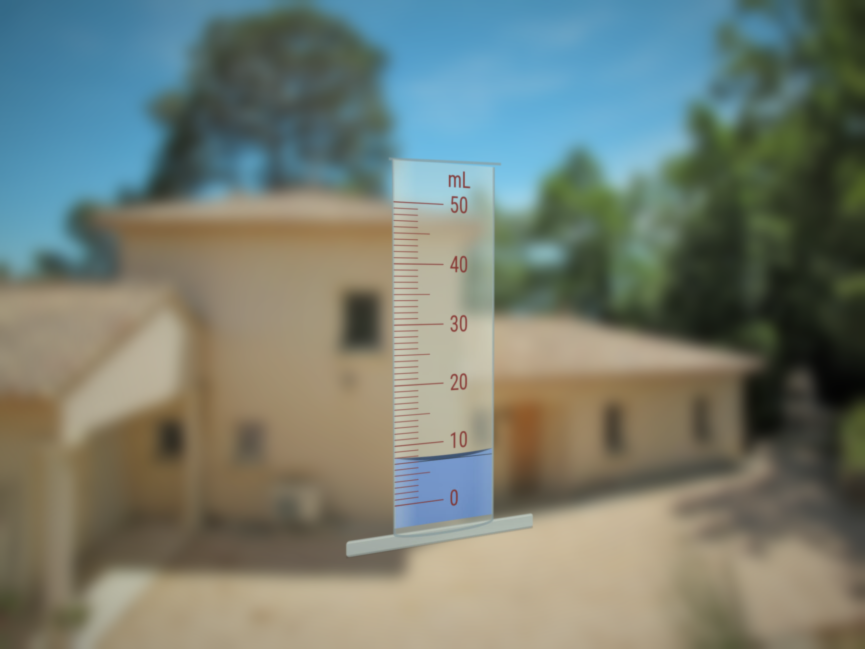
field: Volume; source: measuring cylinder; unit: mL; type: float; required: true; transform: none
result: 7 mL
